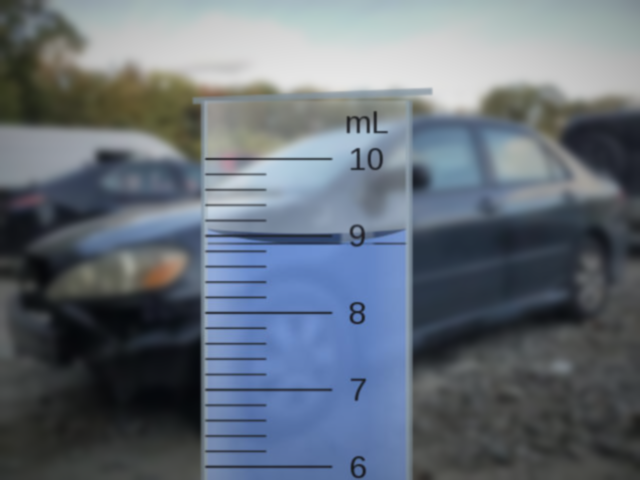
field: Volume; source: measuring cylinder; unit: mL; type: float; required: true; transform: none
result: 8.9 mL
